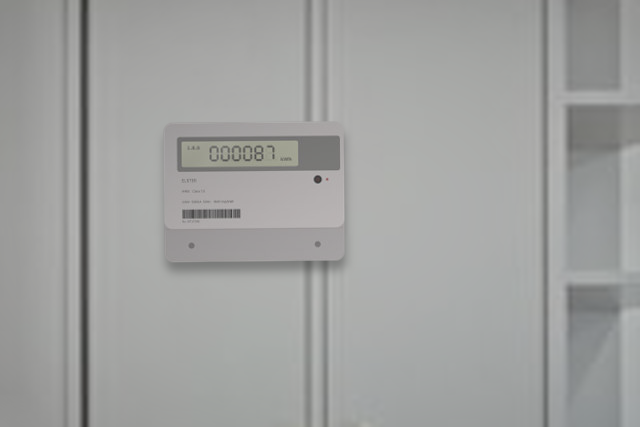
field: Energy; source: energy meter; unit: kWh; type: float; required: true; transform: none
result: 87 kWh
